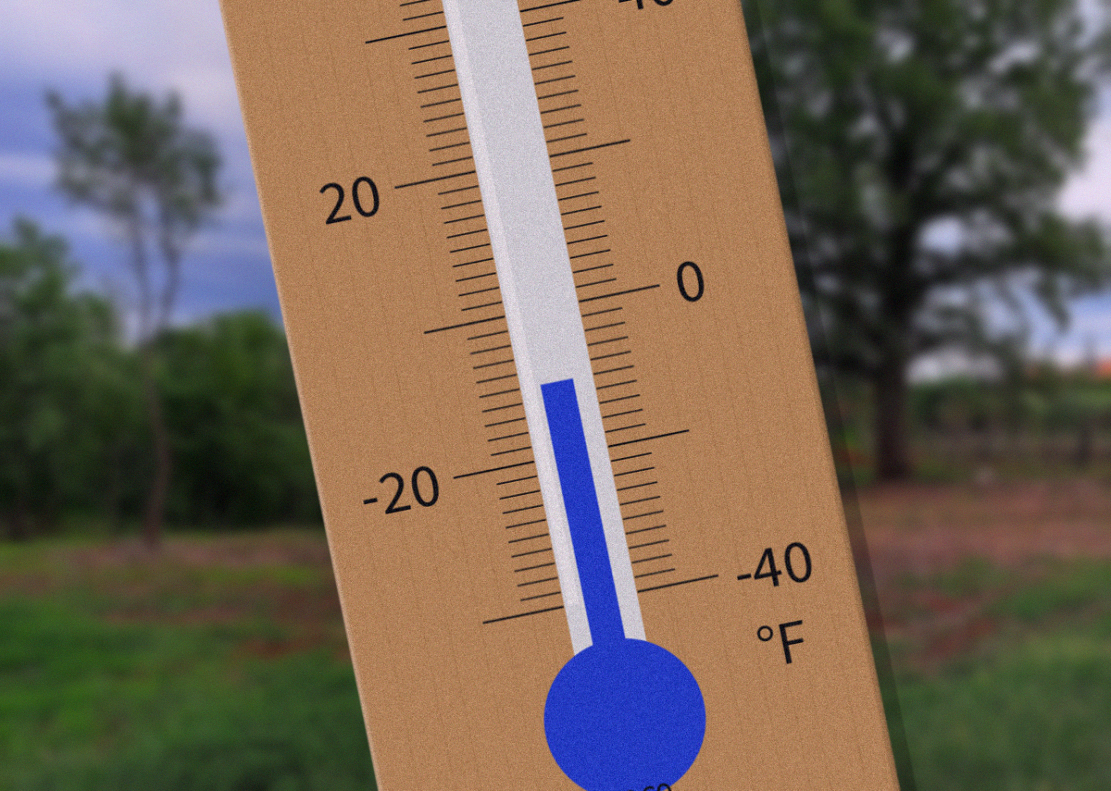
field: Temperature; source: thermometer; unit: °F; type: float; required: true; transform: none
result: -10 °F
